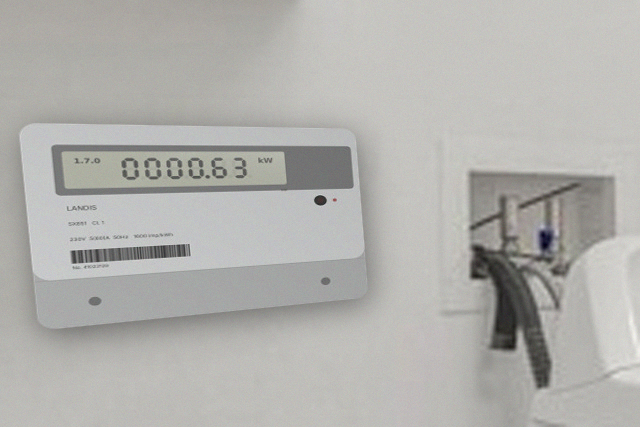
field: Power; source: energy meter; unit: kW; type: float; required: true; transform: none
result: 0.63 kW
